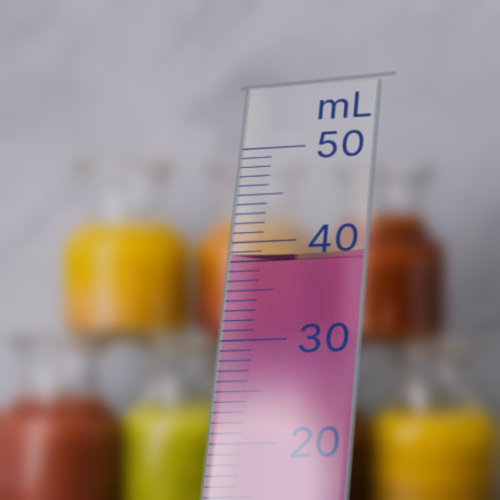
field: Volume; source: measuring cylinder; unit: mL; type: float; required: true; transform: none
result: 38 mL
